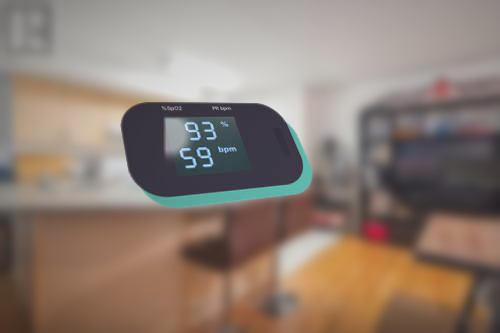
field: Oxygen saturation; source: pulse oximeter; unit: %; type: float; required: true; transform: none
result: 93 %
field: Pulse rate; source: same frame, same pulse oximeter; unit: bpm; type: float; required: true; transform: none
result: 59 bpm
